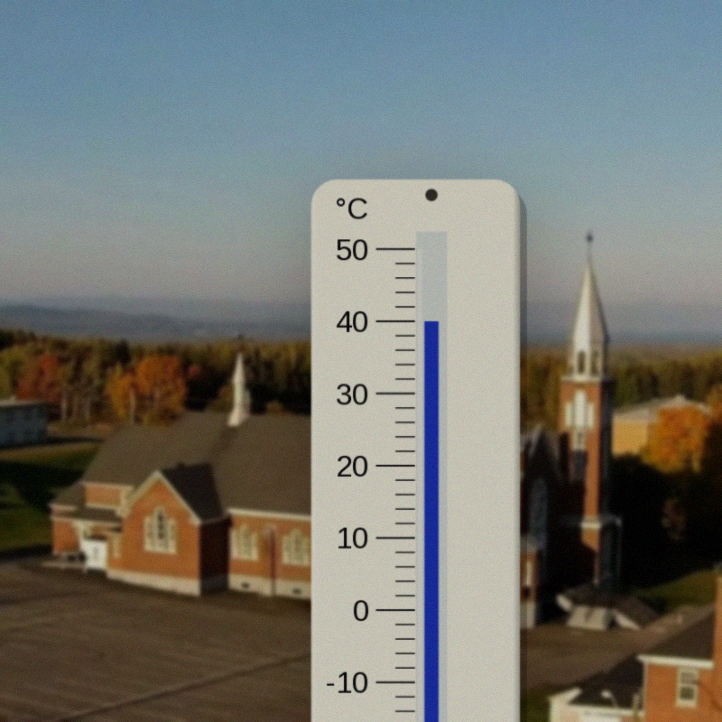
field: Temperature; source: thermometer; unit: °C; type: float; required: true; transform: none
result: 40 °C
